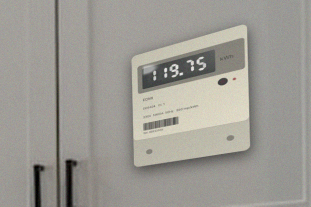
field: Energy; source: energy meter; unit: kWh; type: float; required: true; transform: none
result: 119.75 kWh
